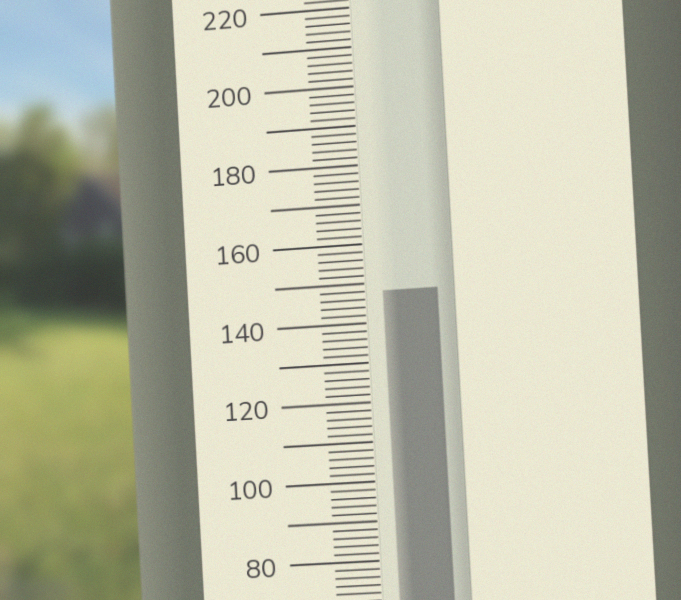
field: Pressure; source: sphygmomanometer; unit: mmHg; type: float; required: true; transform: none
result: 148 mmHg
